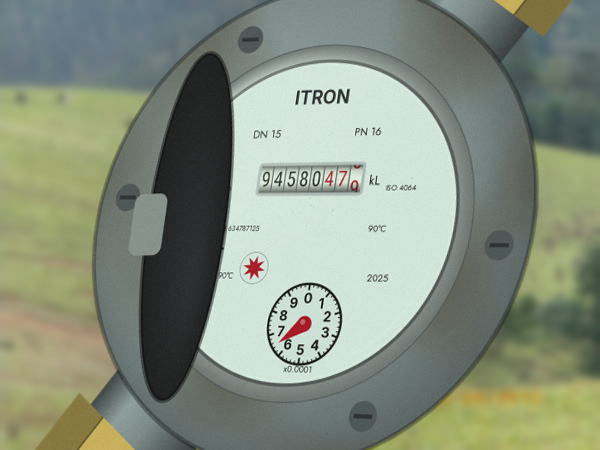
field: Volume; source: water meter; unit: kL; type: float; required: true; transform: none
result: 94580.4786 kL
